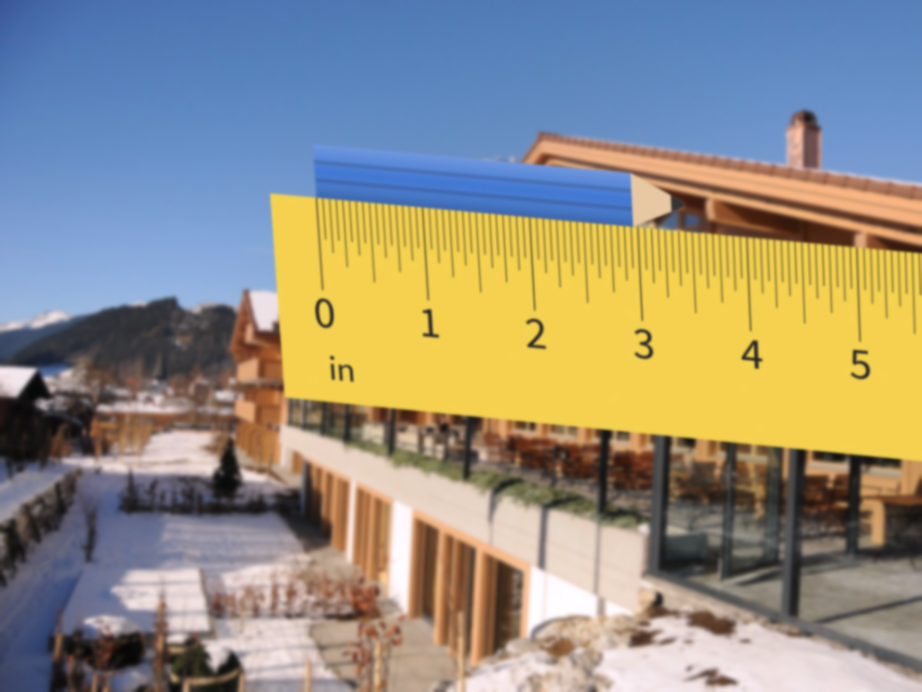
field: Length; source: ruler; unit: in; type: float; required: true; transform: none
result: 3.4375 in
